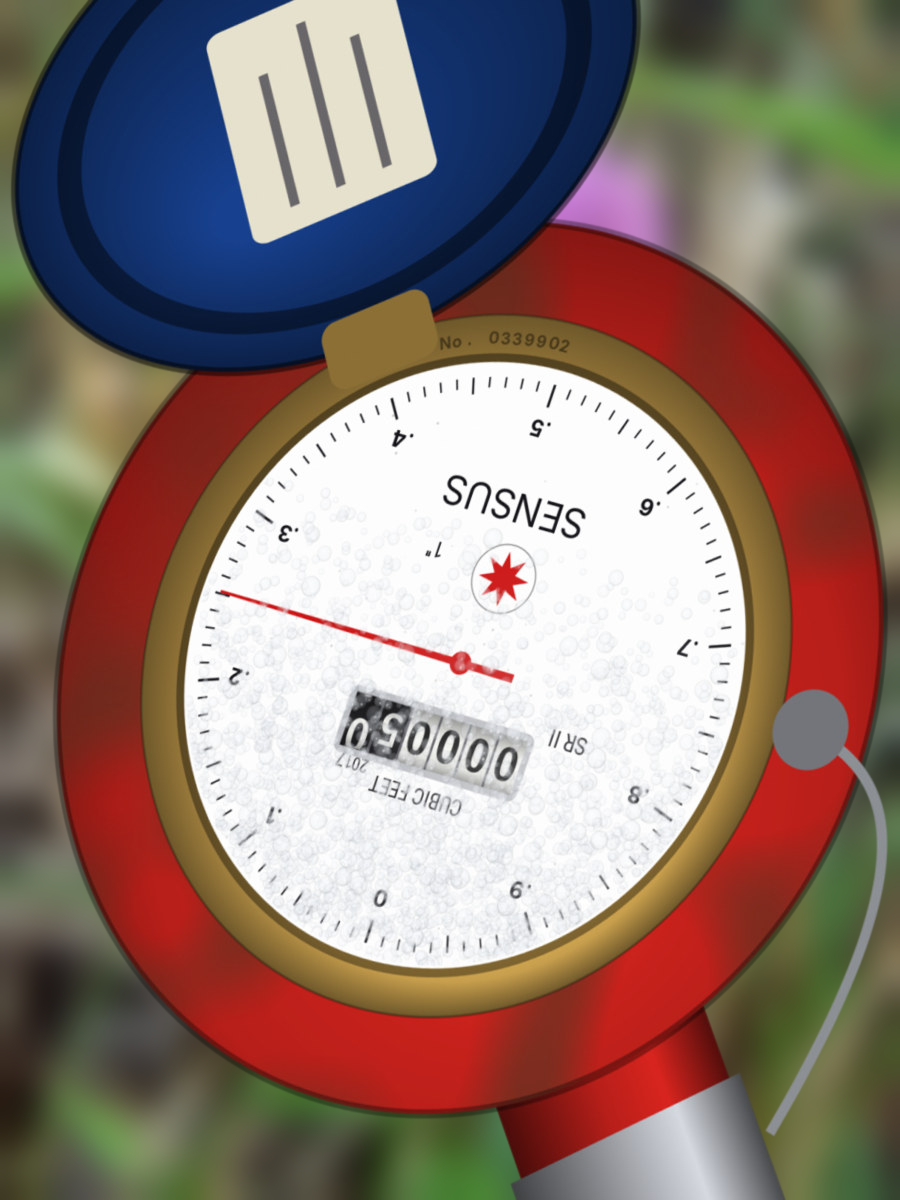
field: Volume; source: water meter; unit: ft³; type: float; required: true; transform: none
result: 50.25 ft³
